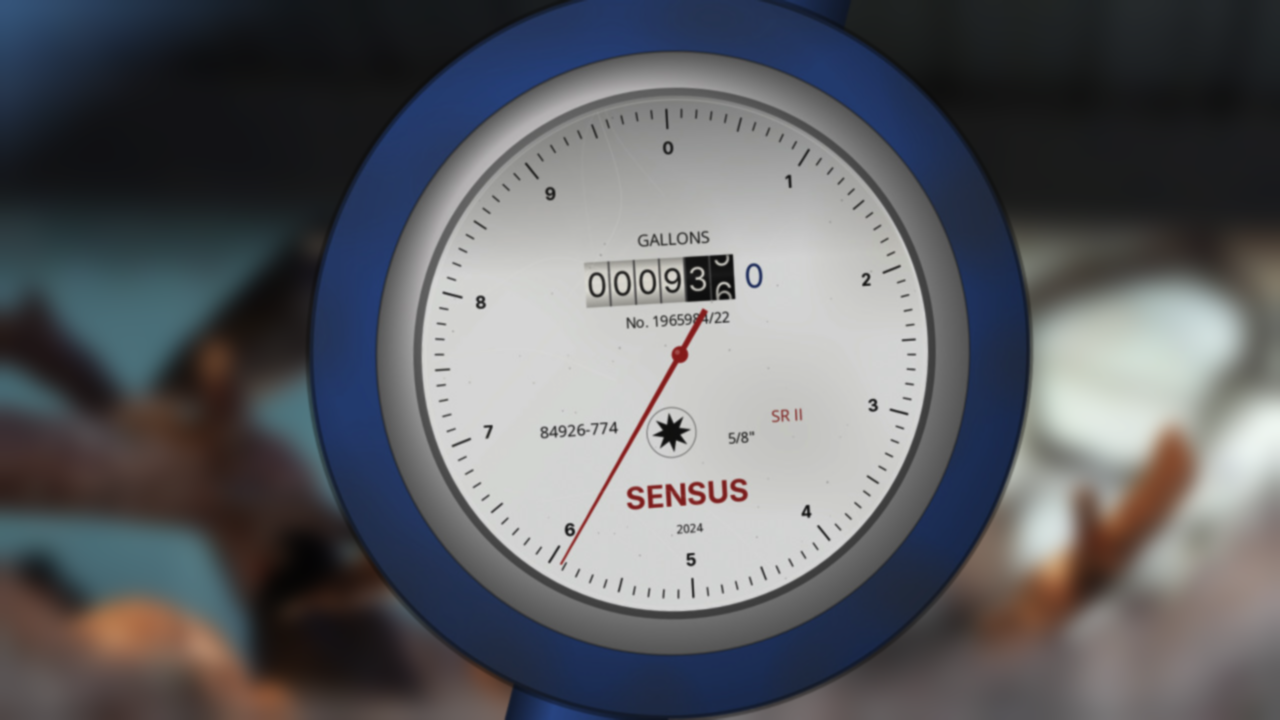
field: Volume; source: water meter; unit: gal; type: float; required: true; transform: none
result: 9355.9 gal
